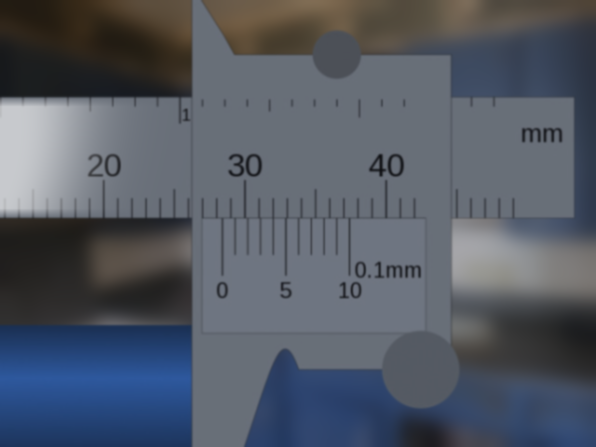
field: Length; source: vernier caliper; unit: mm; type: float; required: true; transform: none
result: 28.4 mm
